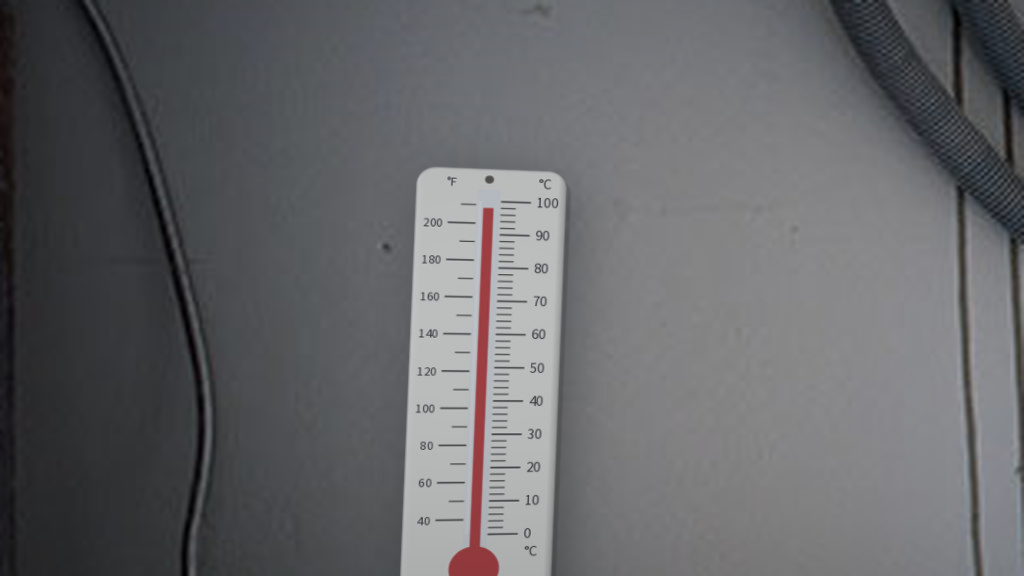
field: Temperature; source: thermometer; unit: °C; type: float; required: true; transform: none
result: 98 °C
